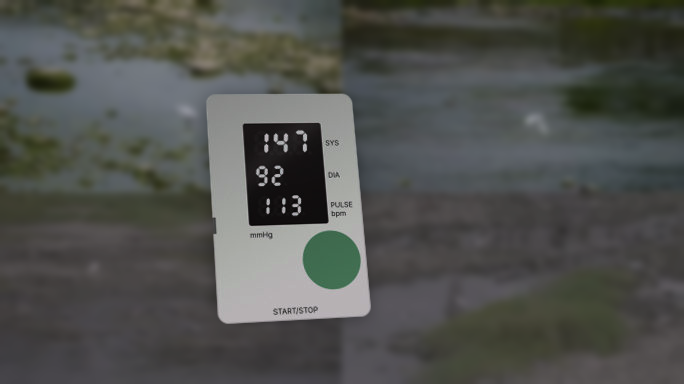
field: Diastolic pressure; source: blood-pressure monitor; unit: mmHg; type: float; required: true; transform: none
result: 92 mmHg
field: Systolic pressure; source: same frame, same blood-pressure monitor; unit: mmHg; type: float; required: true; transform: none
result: 147 mmHg
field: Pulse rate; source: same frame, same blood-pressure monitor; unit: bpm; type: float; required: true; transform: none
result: 113 bpm
